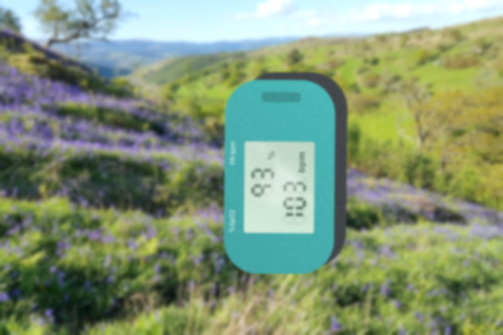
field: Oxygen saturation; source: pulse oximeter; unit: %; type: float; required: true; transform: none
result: 93 %
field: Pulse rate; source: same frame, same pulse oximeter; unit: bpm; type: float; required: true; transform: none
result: 103 bpm
